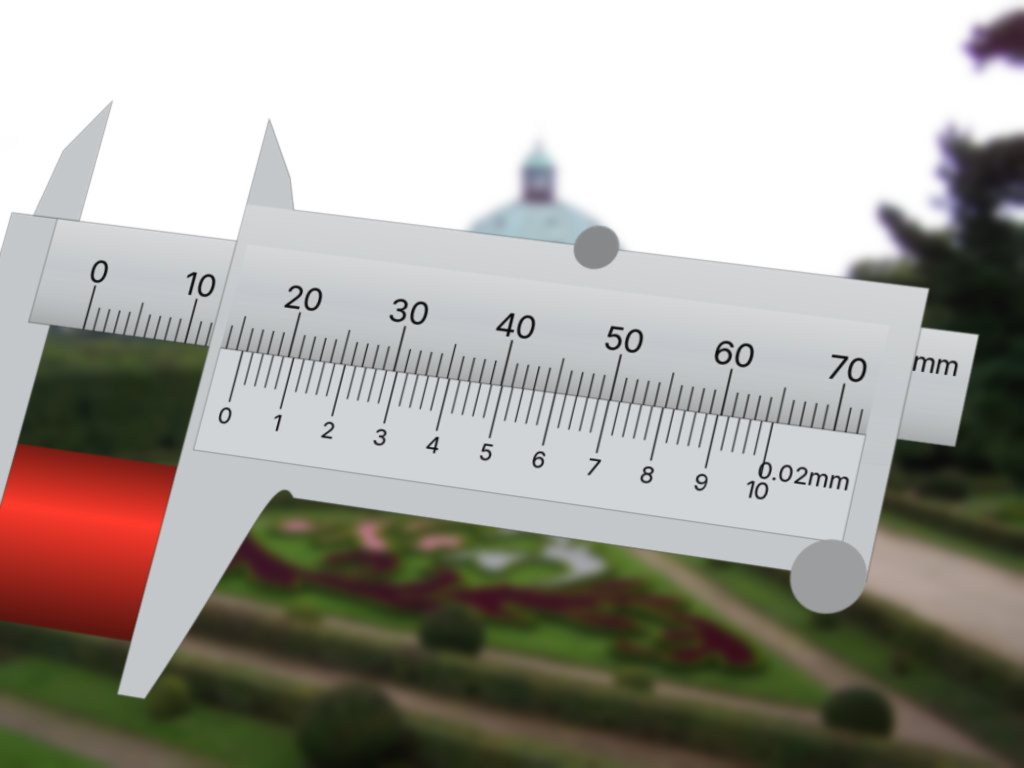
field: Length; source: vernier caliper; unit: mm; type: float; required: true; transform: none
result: 15.6 mm
